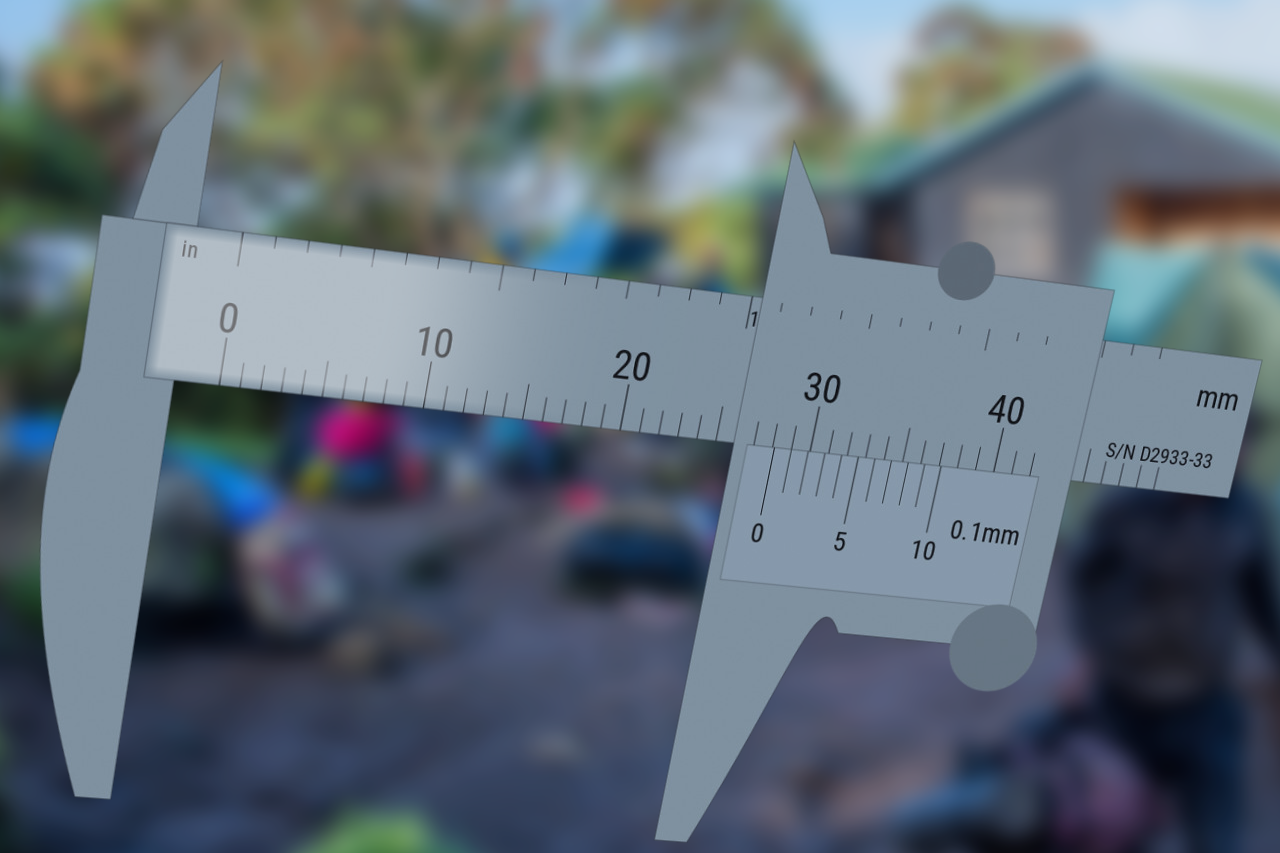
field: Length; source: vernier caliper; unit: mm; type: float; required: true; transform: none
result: 28.1 mm
